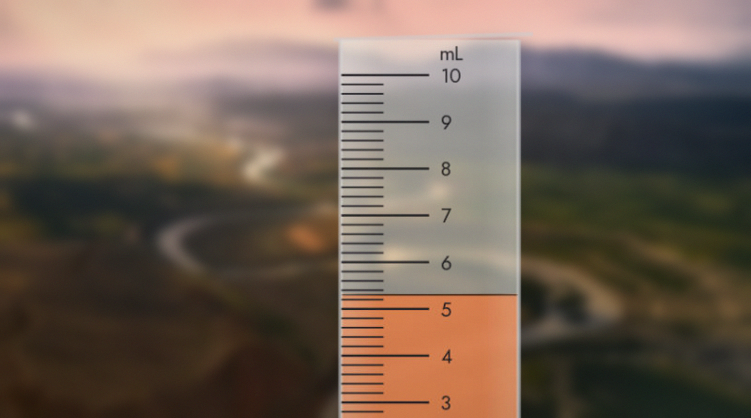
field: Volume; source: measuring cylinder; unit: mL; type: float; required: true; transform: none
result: 5.3 mL
